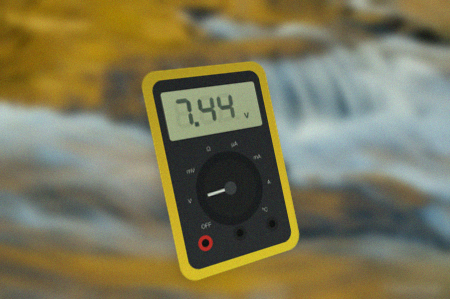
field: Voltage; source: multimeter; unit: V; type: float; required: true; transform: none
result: 7.44 V
